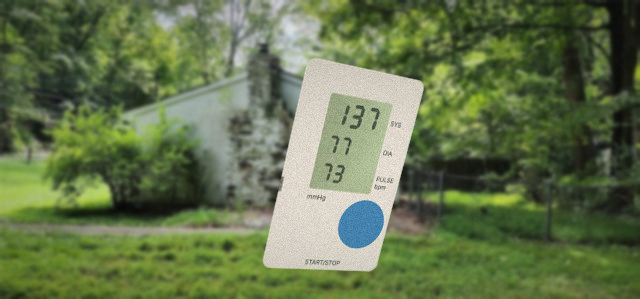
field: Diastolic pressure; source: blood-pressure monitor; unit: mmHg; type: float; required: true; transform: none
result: 77 mmHg
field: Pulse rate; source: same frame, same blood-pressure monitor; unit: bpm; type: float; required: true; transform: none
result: 73 bpm
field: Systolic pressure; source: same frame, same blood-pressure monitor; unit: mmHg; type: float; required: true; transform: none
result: 137 mmHg
